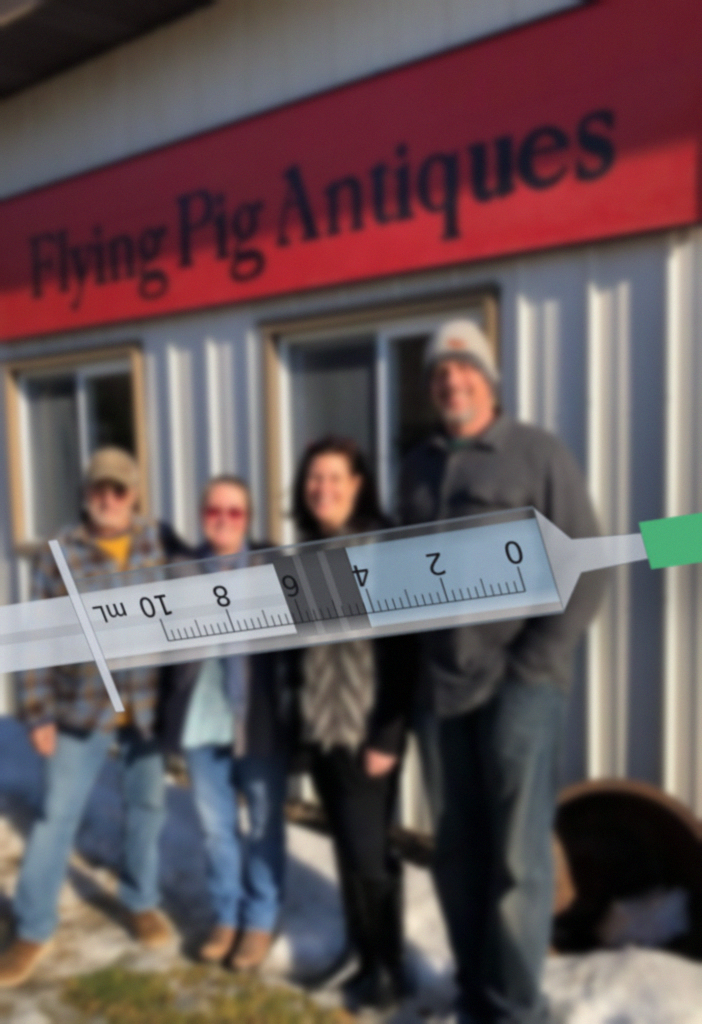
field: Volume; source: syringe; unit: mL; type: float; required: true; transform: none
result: 4.2 mL
